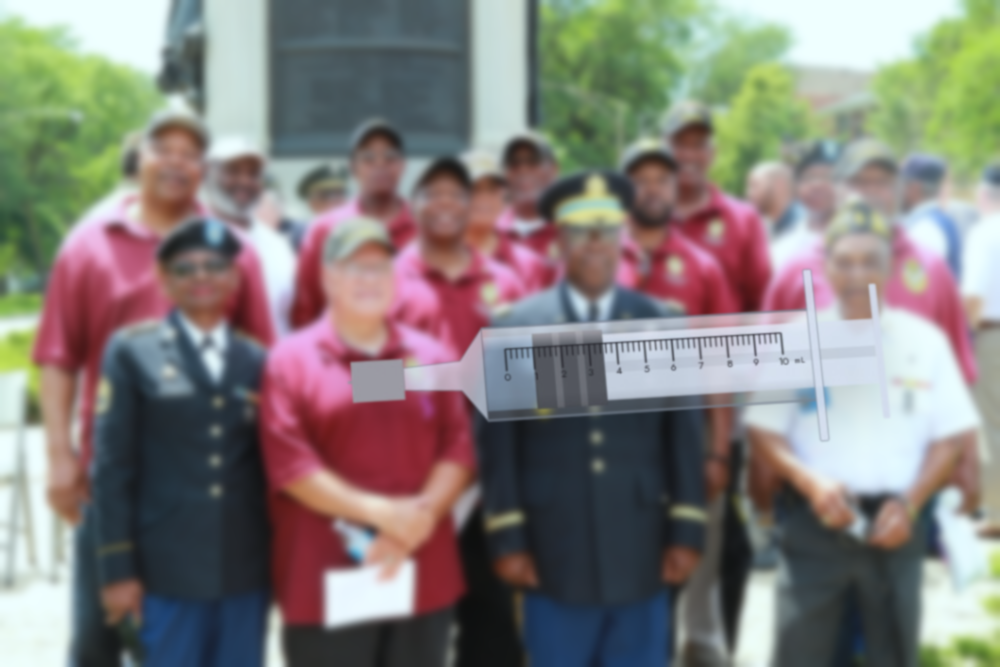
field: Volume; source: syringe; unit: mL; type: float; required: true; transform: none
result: 1 mL
